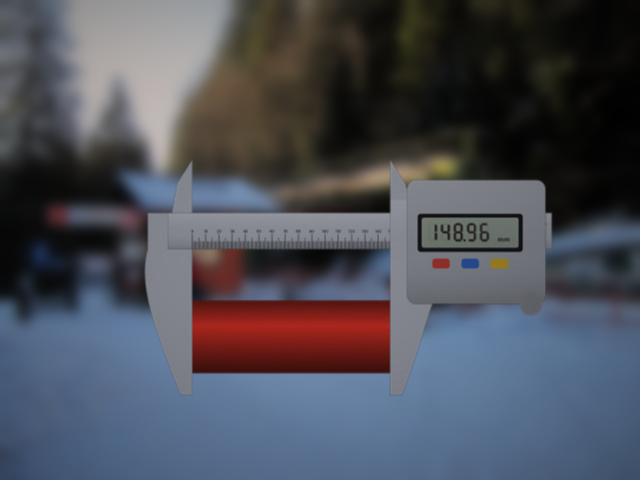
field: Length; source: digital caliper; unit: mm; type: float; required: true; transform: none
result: 148.96 mm
